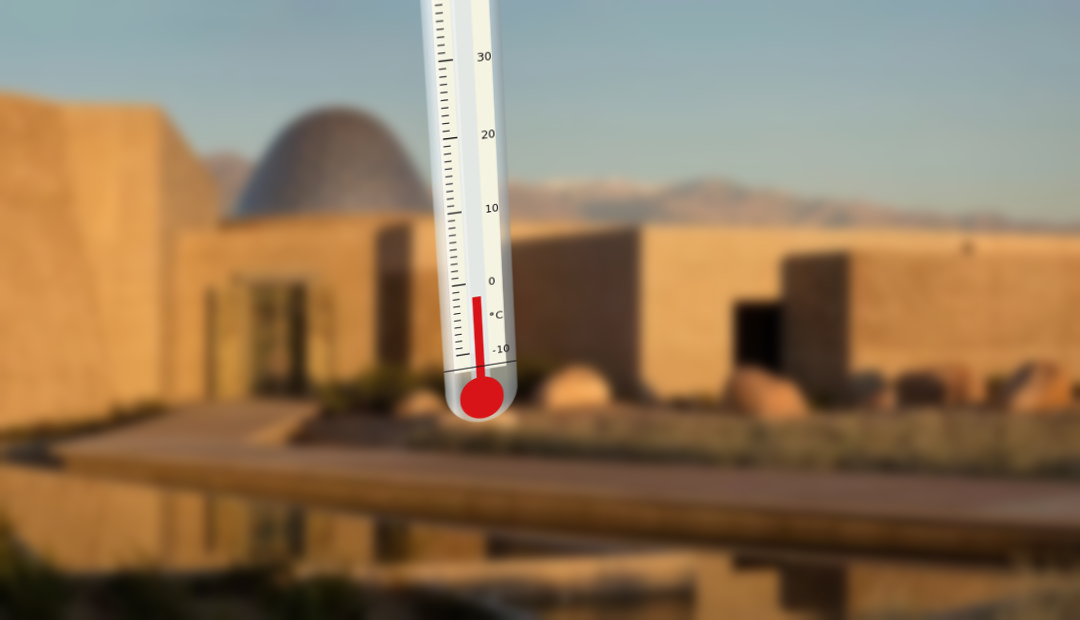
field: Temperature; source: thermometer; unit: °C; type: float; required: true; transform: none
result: -2 °C
